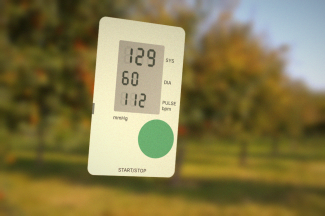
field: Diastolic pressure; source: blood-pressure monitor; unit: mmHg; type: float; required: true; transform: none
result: 60 mmHg
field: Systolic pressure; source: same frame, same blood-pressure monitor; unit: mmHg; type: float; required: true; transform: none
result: 129 mmHg
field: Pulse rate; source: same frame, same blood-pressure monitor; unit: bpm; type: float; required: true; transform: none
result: 112 bpm
